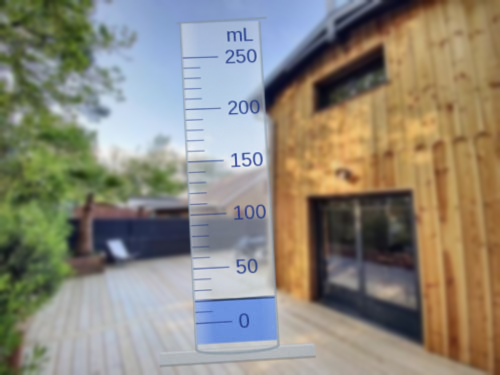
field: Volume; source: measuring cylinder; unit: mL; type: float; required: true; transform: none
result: 20 mL
